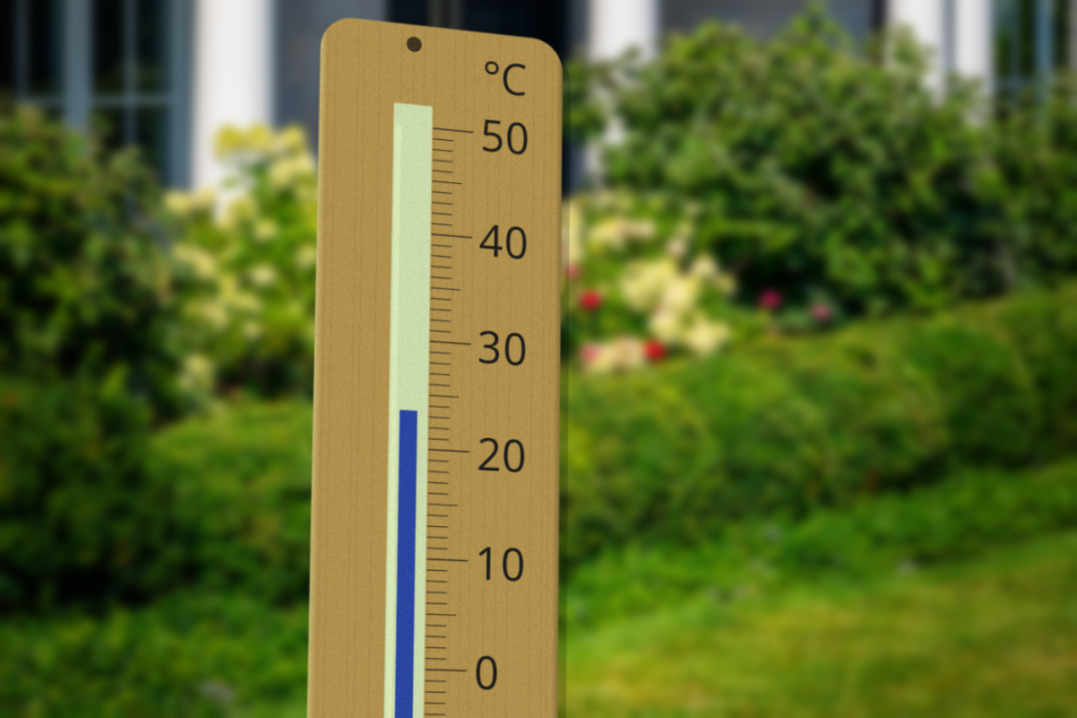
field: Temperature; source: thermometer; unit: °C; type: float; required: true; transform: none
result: 23.5 °C
